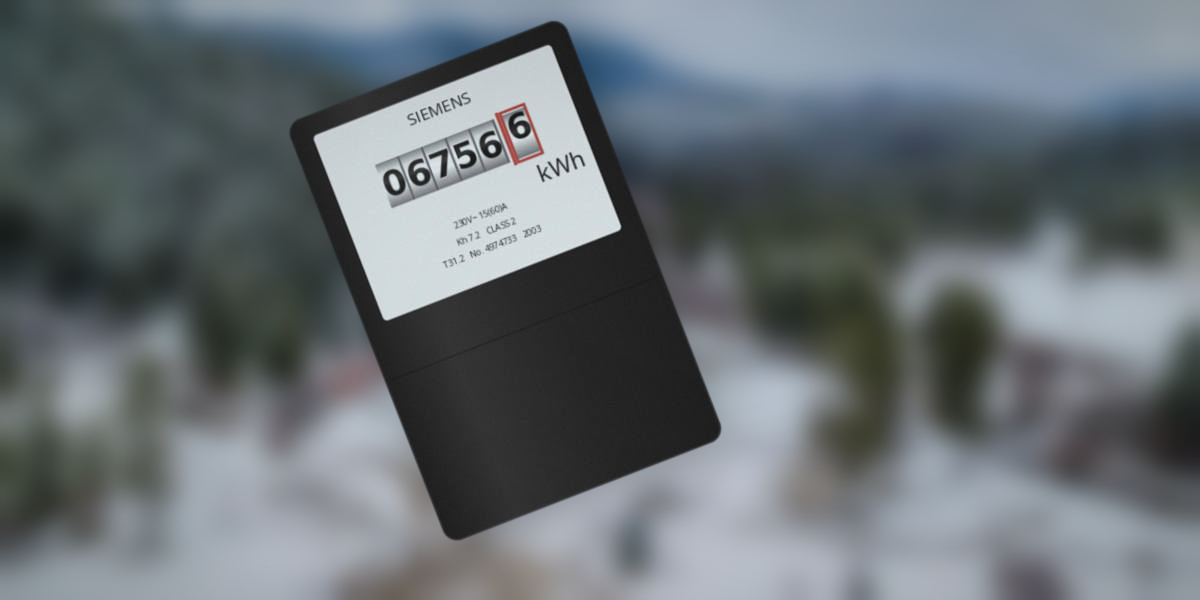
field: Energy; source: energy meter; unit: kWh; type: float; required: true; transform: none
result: 6756.6 kWh
